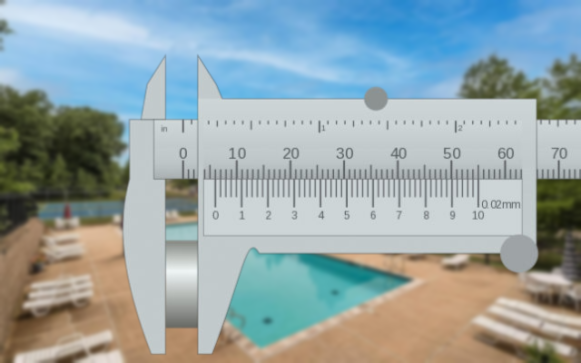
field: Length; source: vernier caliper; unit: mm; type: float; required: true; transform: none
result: 6.0 mm
